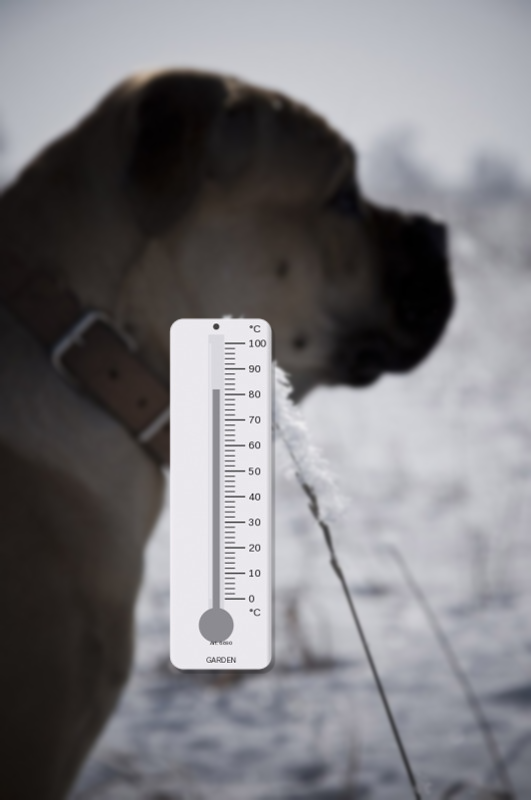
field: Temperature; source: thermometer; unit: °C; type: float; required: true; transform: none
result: 82 °C
